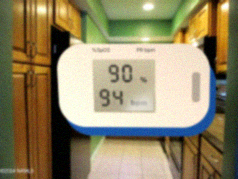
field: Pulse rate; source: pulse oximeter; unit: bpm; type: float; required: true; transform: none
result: 94 bpm
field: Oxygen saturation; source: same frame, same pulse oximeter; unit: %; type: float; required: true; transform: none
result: 90 %
